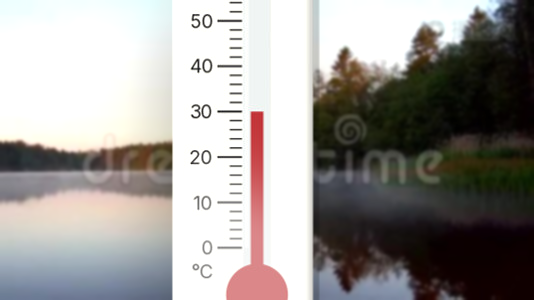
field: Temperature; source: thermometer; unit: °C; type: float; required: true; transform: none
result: 30 °C
